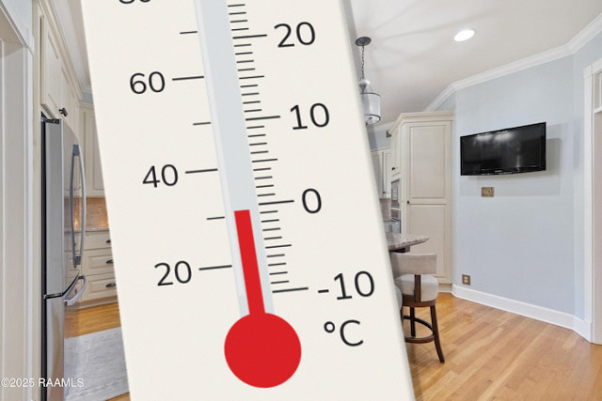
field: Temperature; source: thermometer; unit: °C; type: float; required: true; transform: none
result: -0.5 °C
